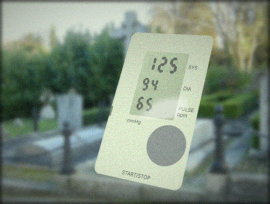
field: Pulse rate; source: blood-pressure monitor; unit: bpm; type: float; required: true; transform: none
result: 65 bpm
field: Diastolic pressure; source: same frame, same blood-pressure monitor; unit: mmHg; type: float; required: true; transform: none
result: 94 mmHg
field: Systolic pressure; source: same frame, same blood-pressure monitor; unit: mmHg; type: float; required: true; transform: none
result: 125 mmHg
